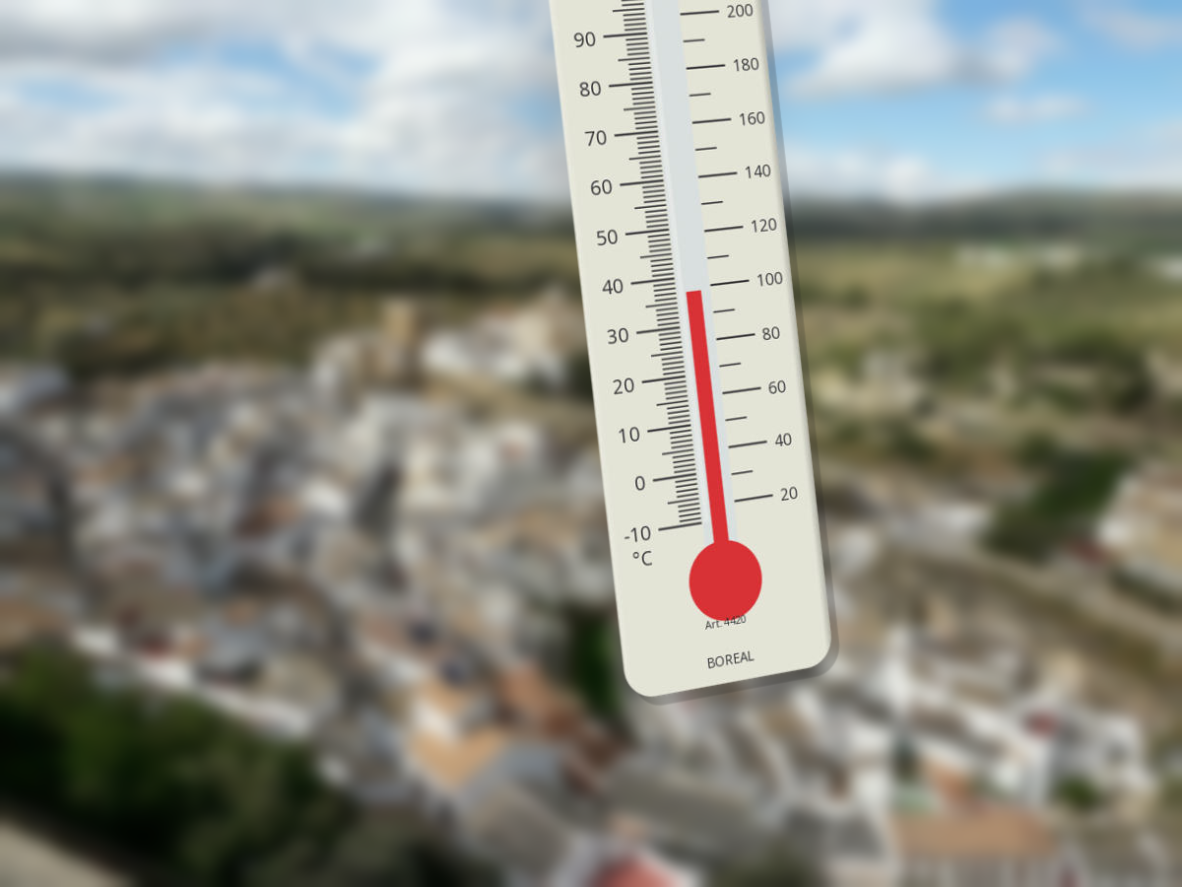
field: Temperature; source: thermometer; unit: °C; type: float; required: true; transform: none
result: 37 °C
